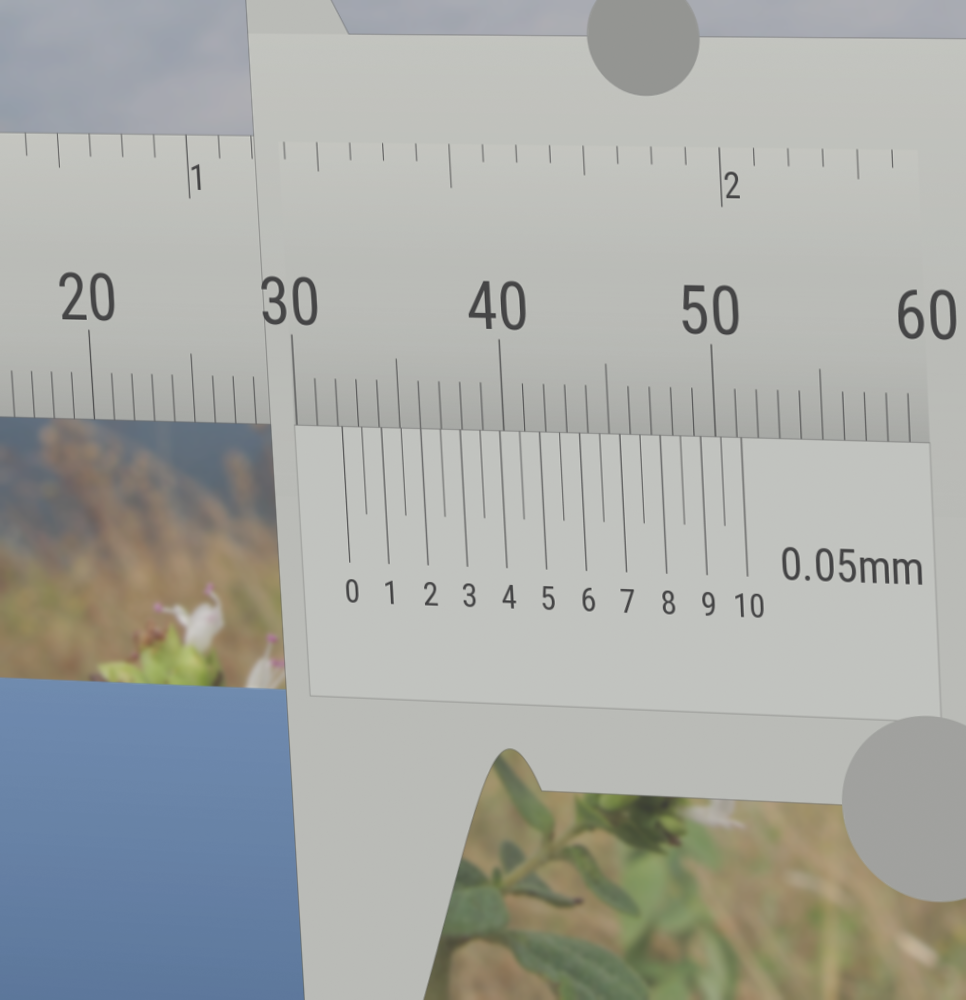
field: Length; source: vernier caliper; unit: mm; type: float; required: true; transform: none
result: 32.2 mm
